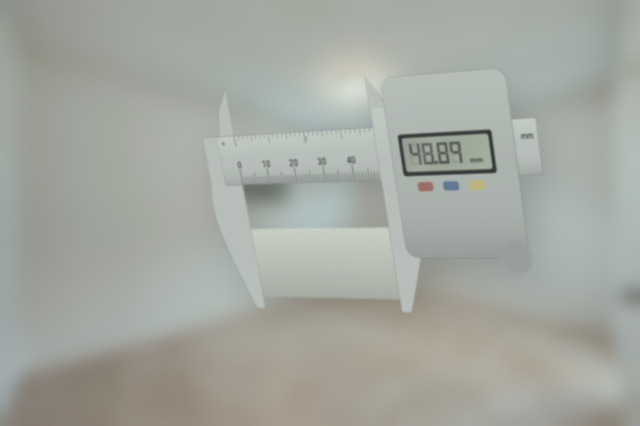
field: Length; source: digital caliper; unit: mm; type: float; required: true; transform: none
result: 48.89 mm
